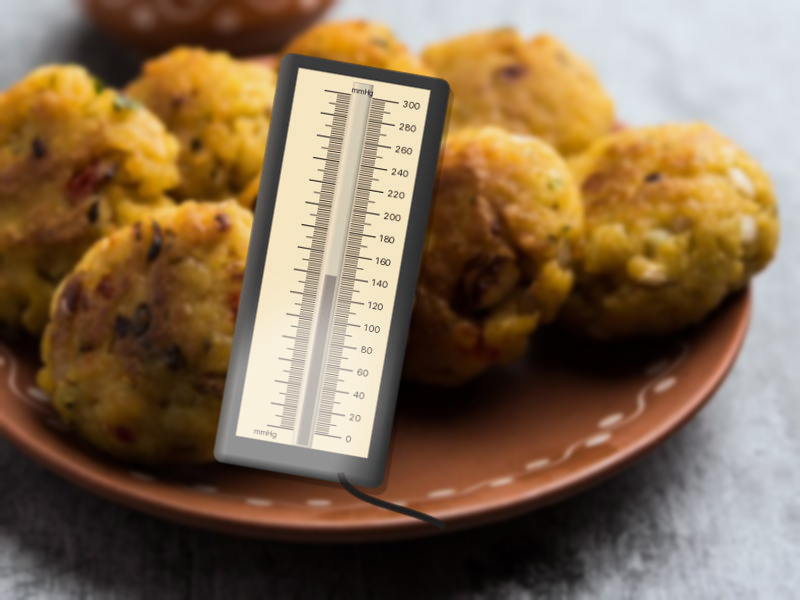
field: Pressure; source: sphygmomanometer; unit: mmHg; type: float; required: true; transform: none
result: 140 mmHg
